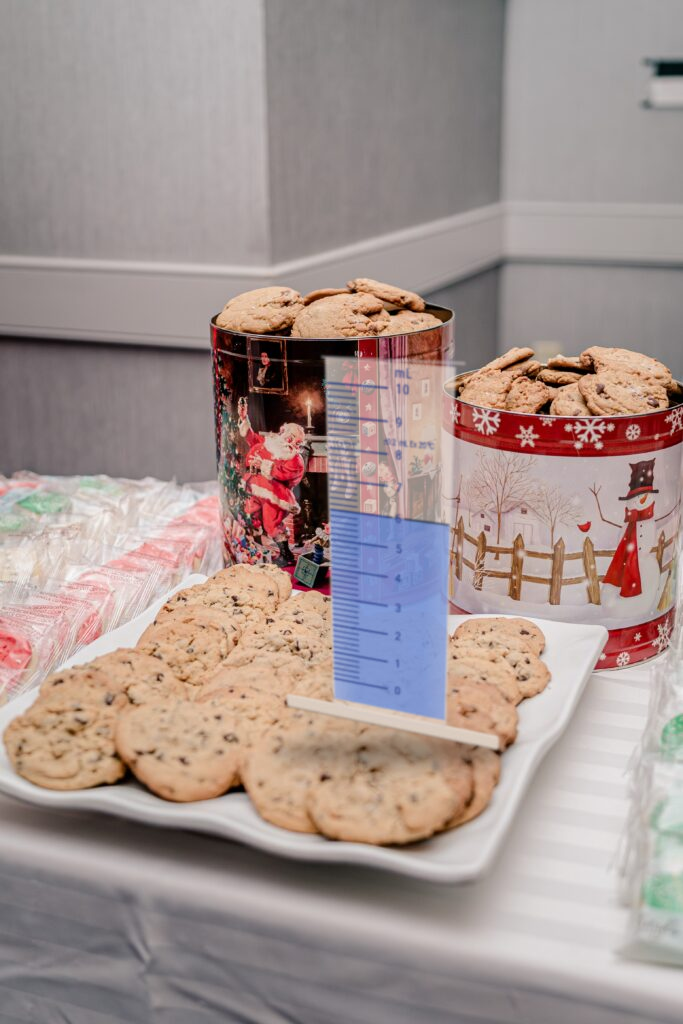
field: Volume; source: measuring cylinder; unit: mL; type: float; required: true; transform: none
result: 6 mL
